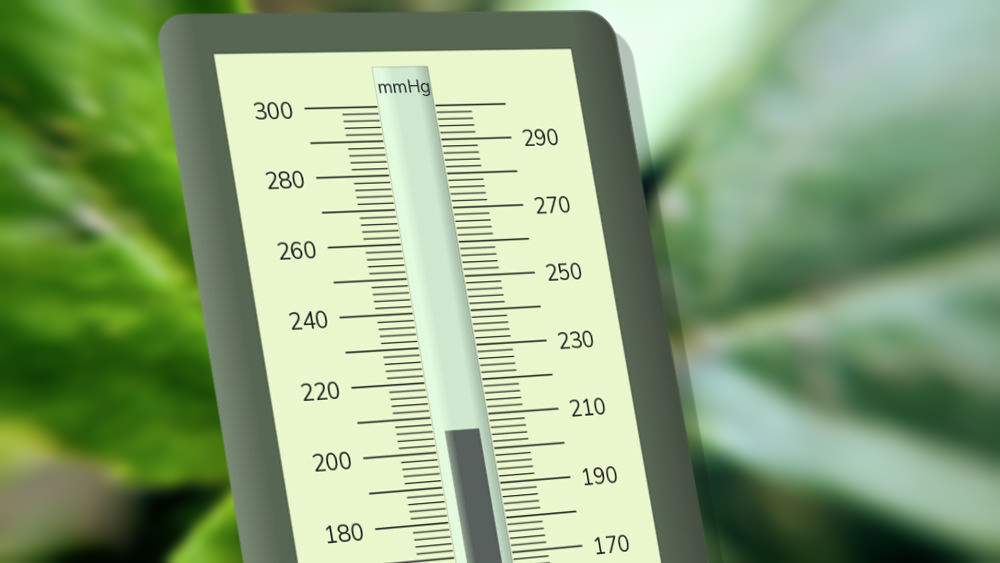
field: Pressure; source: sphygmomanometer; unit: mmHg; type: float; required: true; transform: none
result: 206 mmHg
